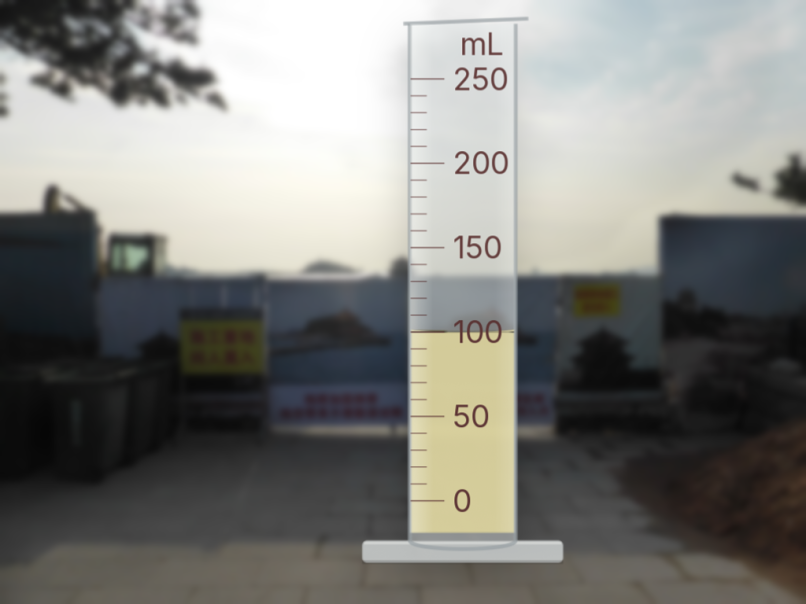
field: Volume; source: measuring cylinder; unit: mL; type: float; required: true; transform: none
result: 100 mL
